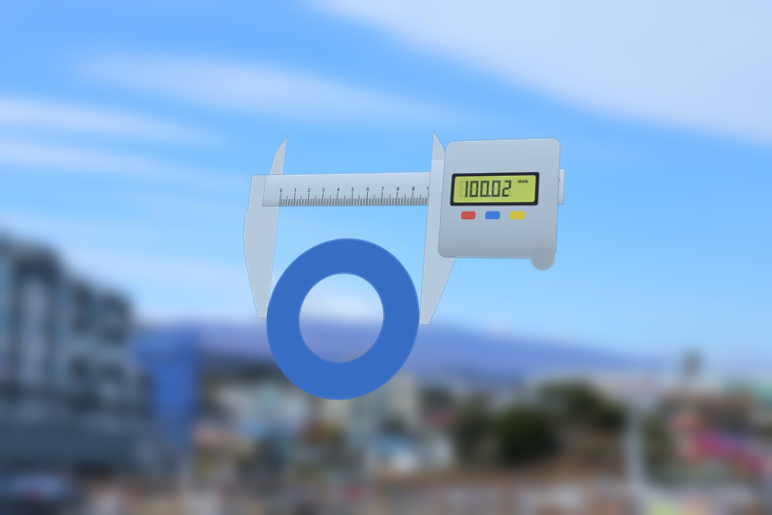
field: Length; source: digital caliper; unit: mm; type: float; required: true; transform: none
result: 100.02 mm
